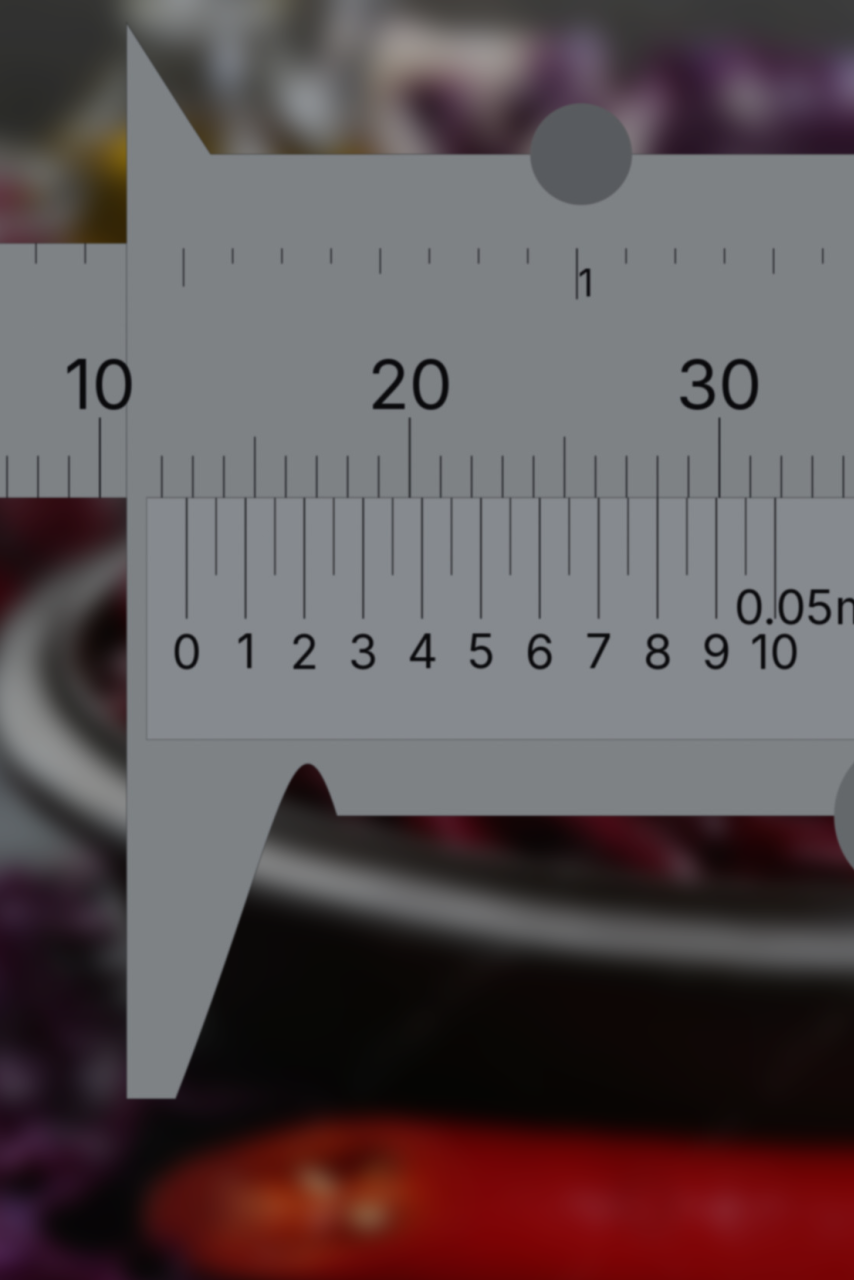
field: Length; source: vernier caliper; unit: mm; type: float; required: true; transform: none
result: 12.80 mm
